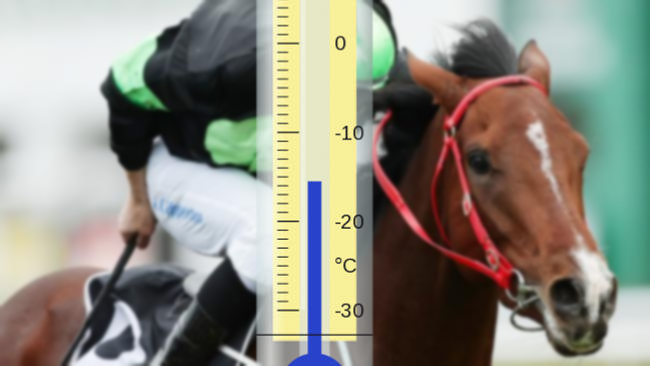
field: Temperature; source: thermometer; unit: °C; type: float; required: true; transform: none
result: -15.5 °C
